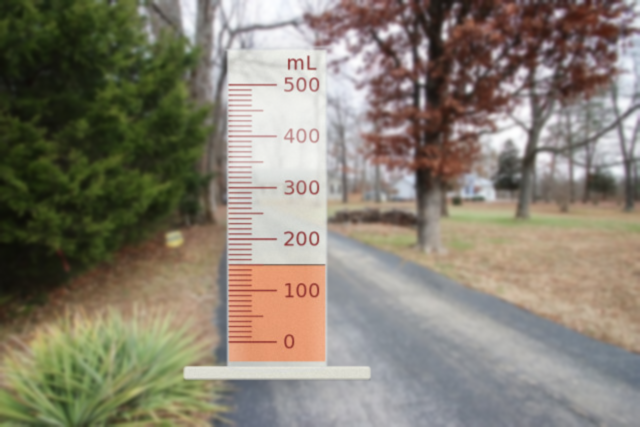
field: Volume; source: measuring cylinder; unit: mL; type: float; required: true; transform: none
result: 150 mL
